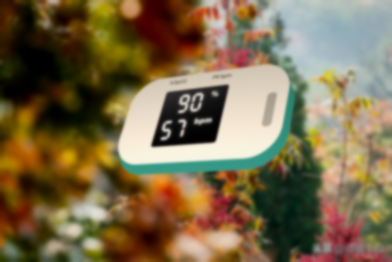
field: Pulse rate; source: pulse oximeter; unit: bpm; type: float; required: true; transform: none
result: 57 bpm
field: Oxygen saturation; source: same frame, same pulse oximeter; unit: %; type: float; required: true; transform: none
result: 90 %
